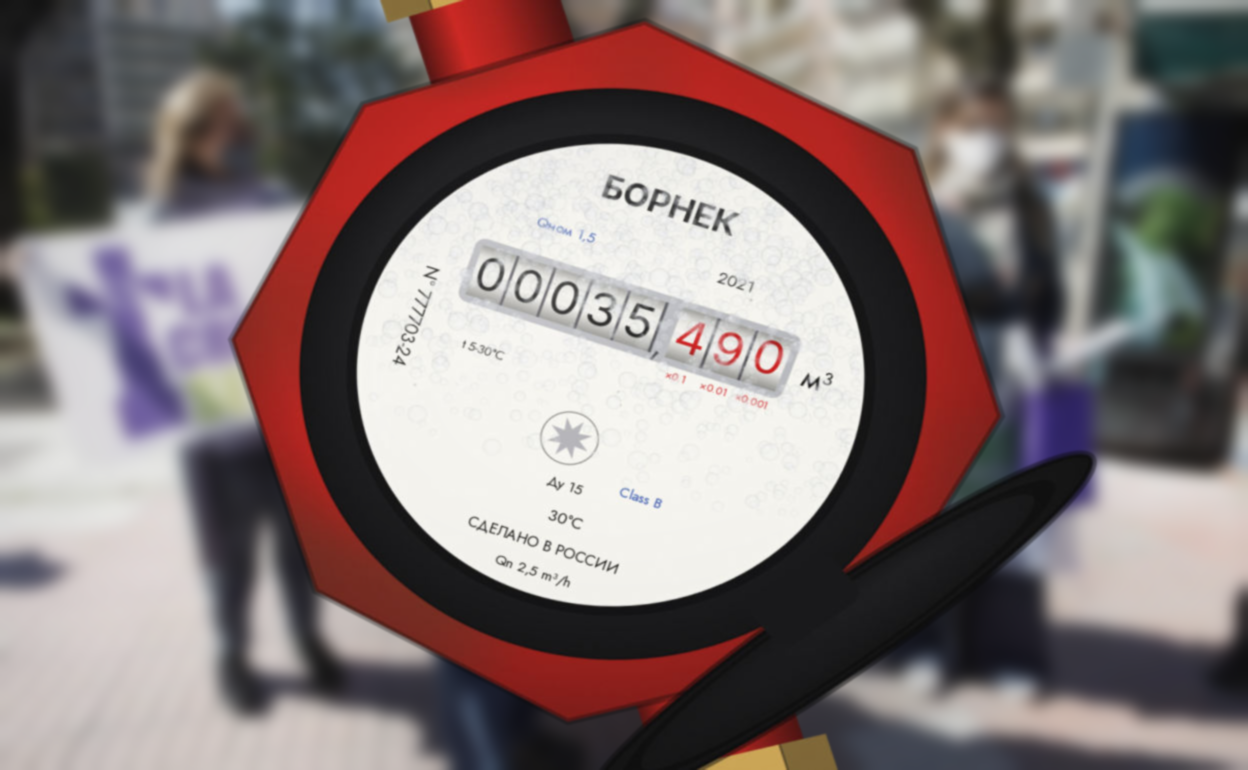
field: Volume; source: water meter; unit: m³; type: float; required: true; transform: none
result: 35.490 m³
